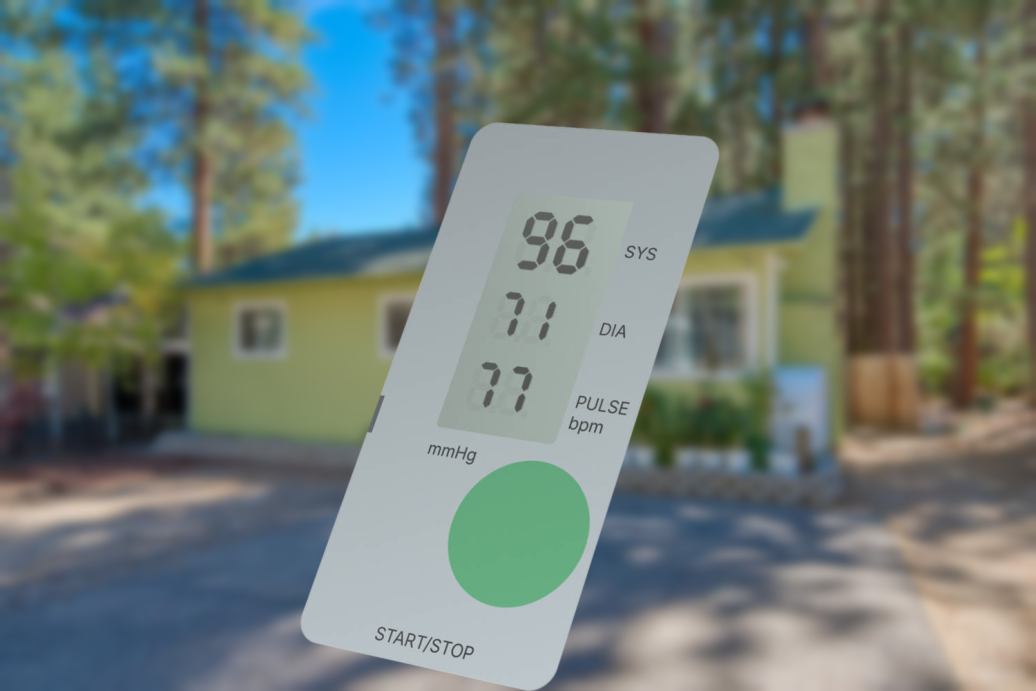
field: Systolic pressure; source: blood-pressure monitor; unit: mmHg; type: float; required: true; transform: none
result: 96 mmHg
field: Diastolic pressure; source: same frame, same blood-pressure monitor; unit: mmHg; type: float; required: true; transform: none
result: 71 mmHg
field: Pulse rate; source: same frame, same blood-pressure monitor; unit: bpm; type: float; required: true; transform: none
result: 77 bpm
